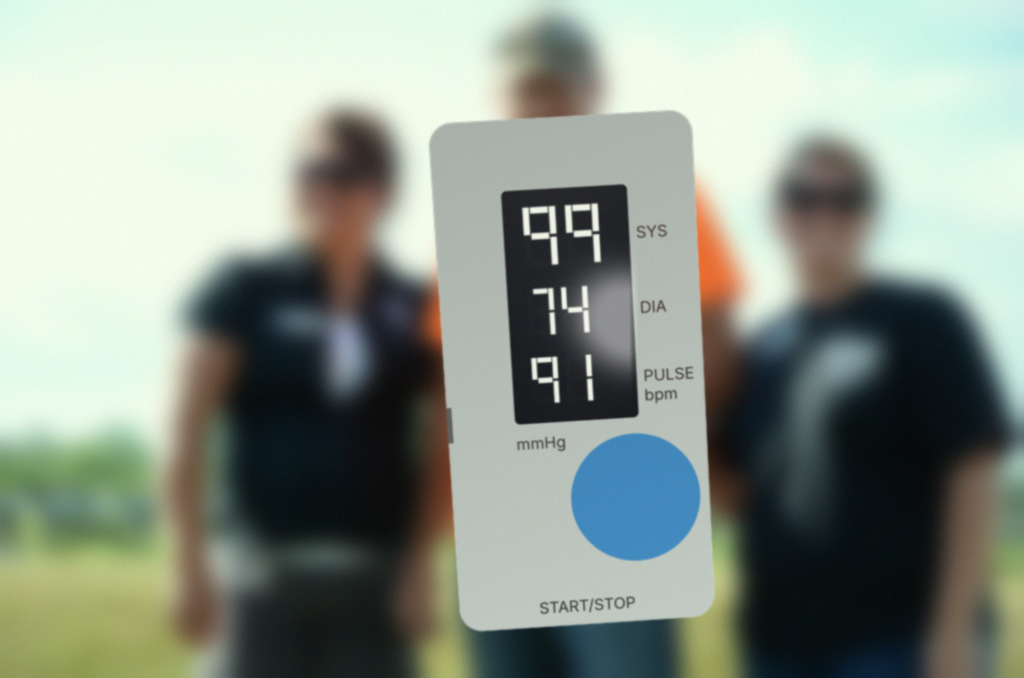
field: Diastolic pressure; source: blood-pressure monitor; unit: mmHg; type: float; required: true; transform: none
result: 74 mmHg
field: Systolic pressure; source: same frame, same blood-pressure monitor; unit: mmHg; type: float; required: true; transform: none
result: 99 mmHg
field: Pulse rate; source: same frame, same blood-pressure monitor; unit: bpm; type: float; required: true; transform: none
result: 91 bpm
